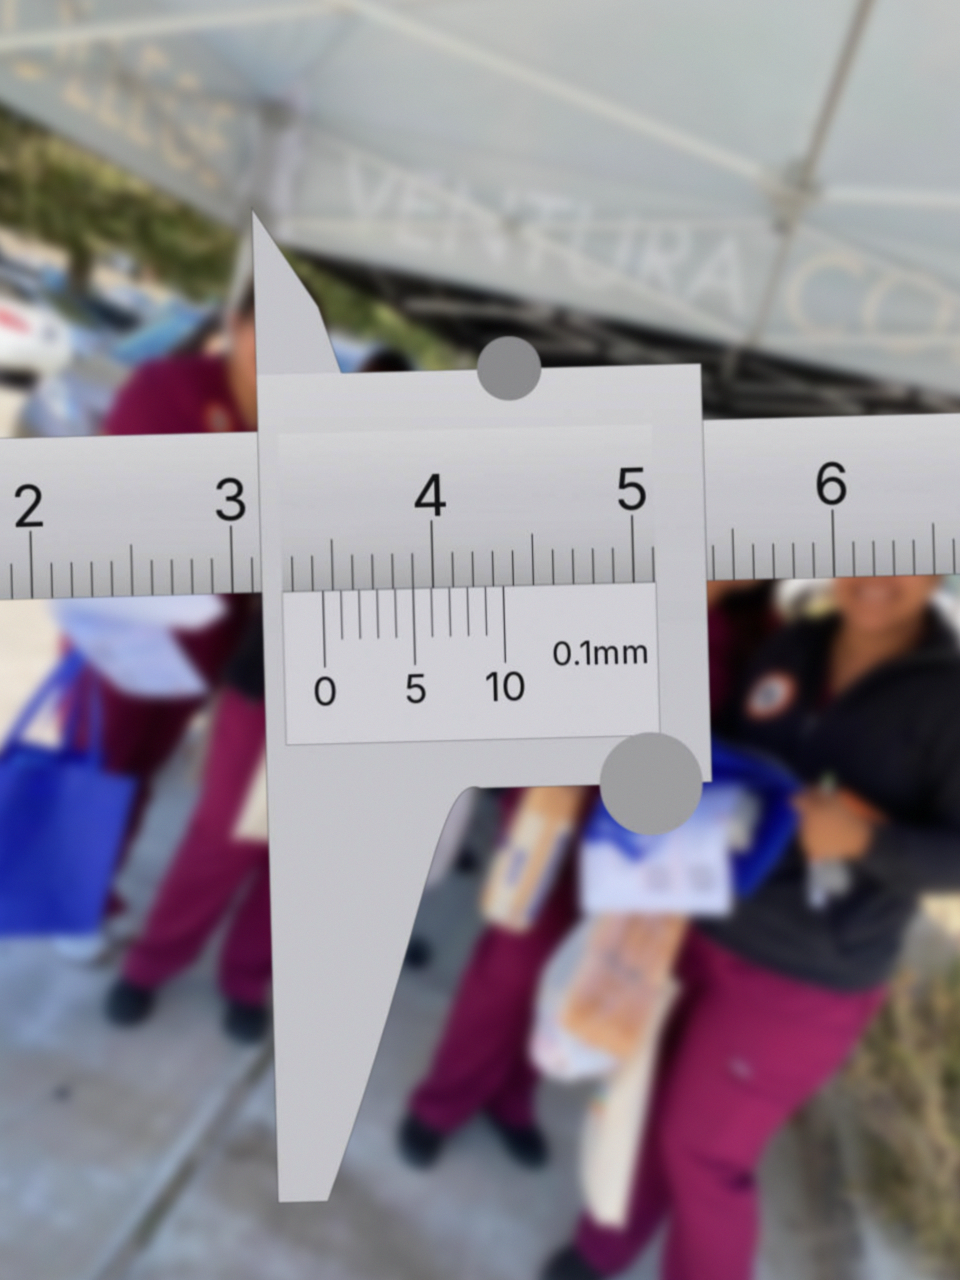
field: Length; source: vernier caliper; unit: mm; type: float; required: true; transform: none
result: 34.5 mm
